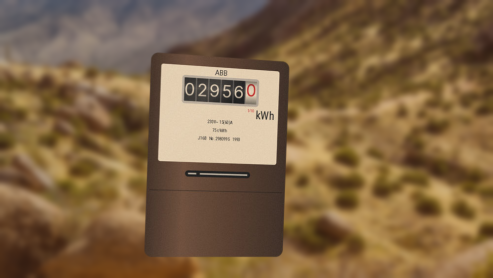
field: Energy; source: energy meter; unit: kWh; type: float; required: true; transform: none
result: 2956.0 kWh
